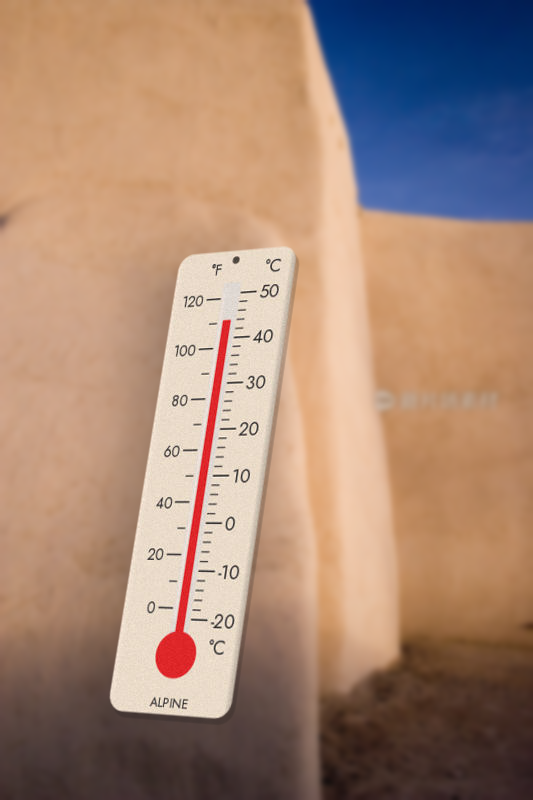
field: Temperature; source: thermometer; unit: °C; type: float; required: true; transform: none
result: 44 °C
